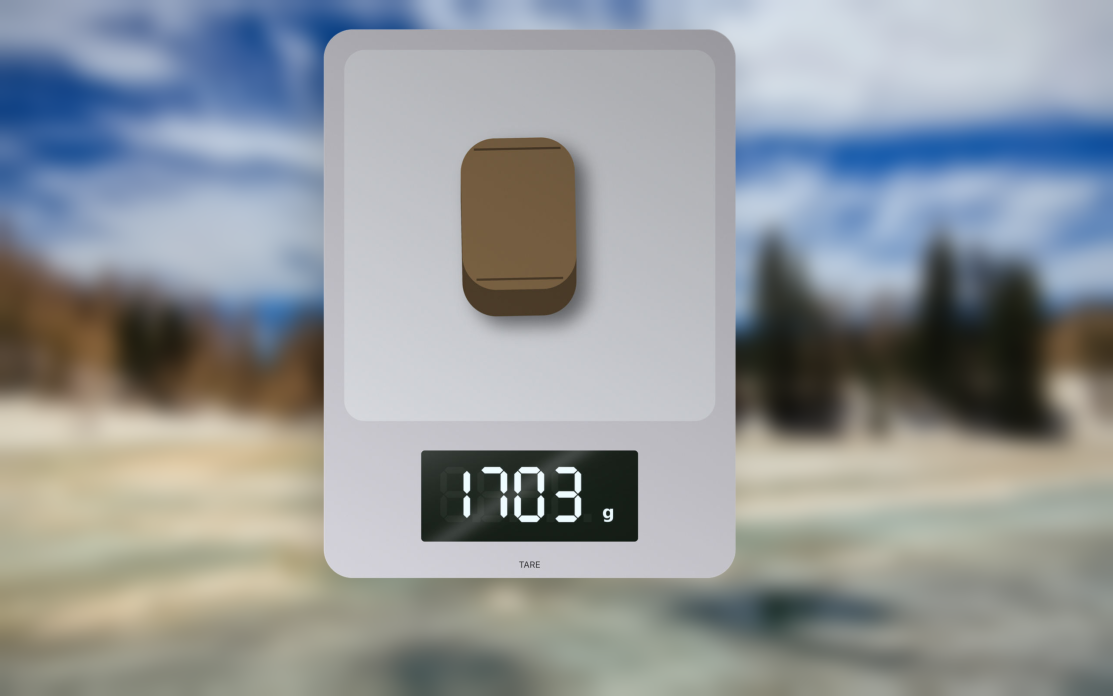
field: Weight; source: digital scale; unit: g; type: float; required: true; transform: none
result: 1703 g
